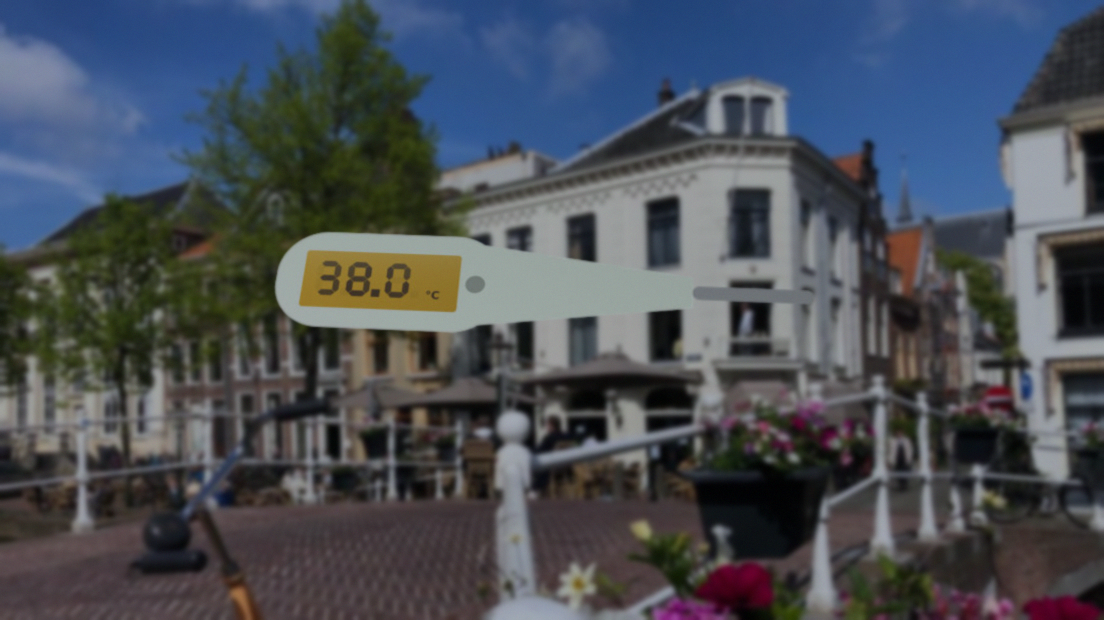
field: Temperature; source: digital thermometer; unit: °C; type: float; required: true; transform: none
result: 38.0 °C
